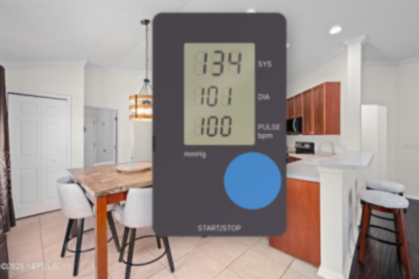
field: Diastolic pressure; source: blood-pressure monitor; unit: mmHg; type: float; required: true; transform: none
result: 101 mmHg
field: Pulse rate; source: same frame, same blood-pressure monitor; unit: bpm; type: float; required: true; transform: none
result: 100 bpm
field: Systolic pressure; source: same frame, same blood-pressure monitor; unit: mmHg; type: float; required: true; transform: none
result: 134 mmHg
